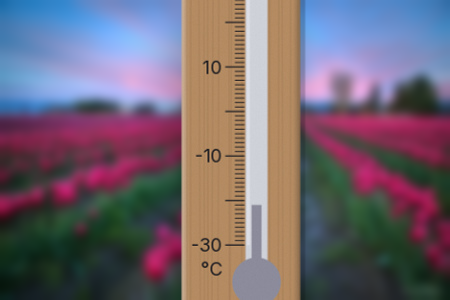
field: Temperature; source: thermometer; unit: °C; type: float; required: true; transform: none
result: -21 °C
